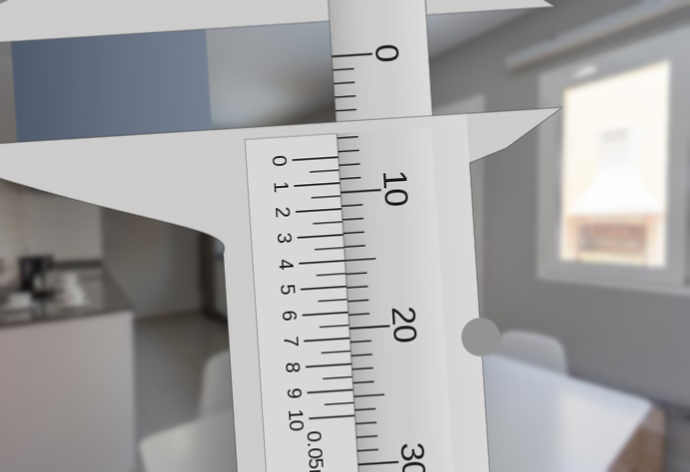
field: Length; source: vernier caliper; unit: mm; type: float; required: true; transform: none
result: 7.4 mm
